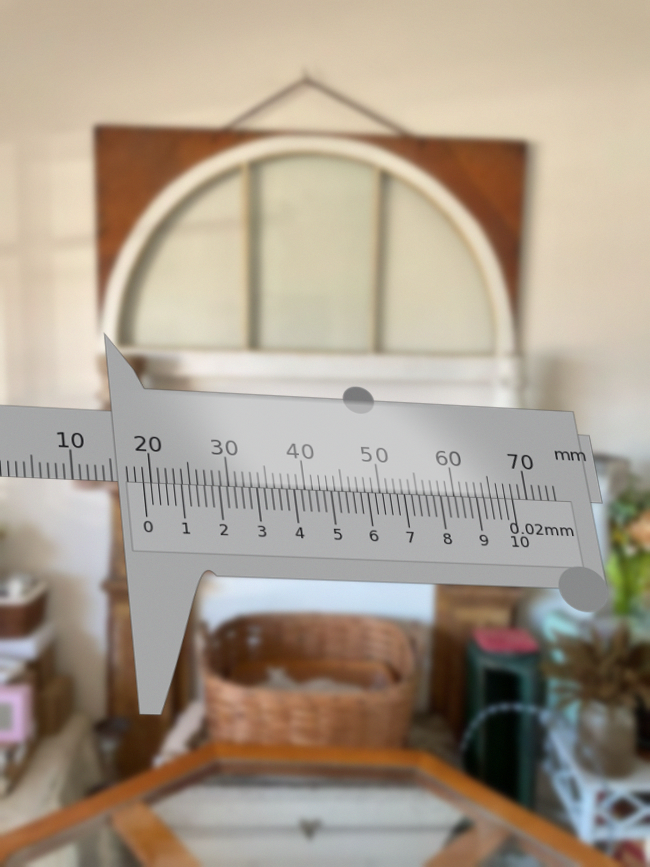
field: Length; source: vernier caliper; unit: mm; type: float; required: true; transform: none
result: 19.0 mm
